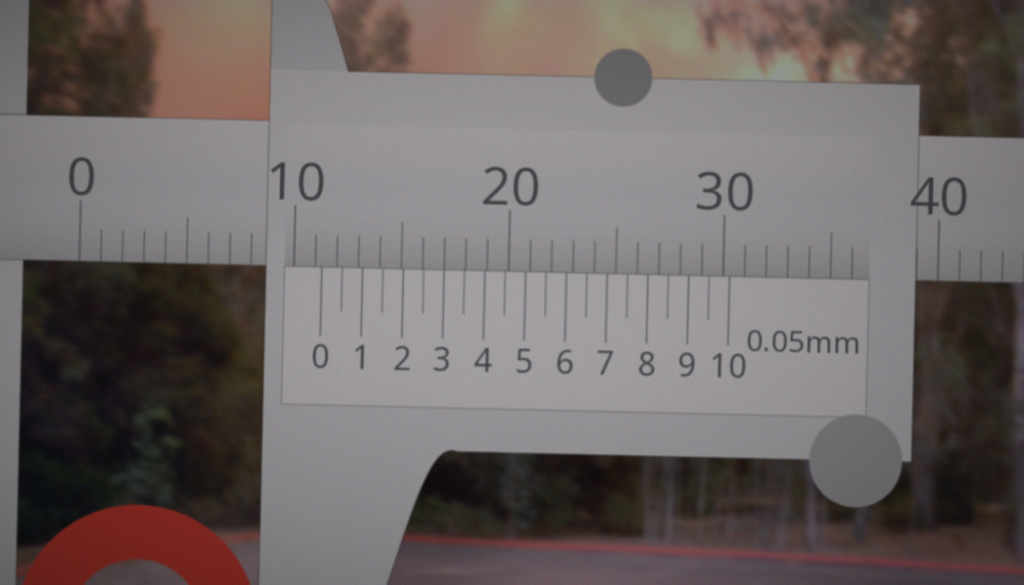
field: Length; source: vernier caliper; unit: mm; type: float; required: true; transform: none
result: 11.3 mm
